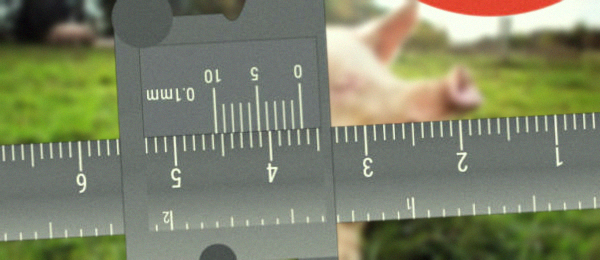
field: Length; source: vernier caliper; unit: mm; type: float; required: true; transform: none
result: 36.6 mm
